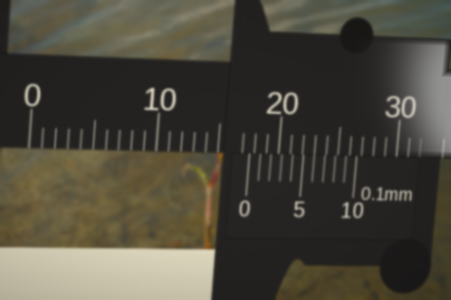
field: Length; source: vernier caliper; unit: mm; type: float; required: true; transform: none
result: 17.6 mm
